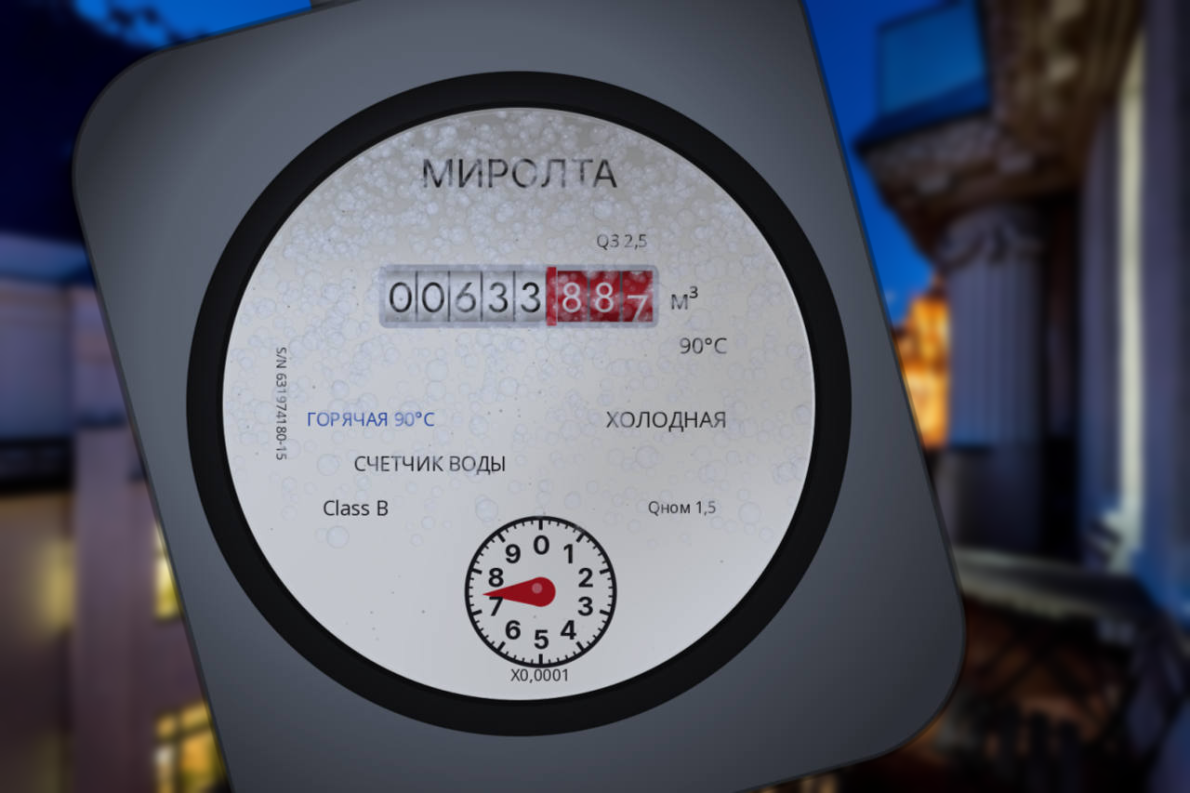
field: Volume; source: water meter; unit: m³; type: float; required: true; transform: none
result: 633.8867 m³
